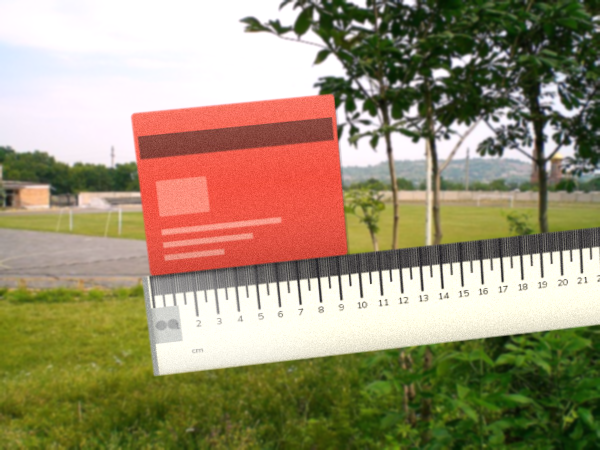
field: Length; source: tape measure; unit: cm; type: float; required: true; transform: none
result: 9.5 cm
